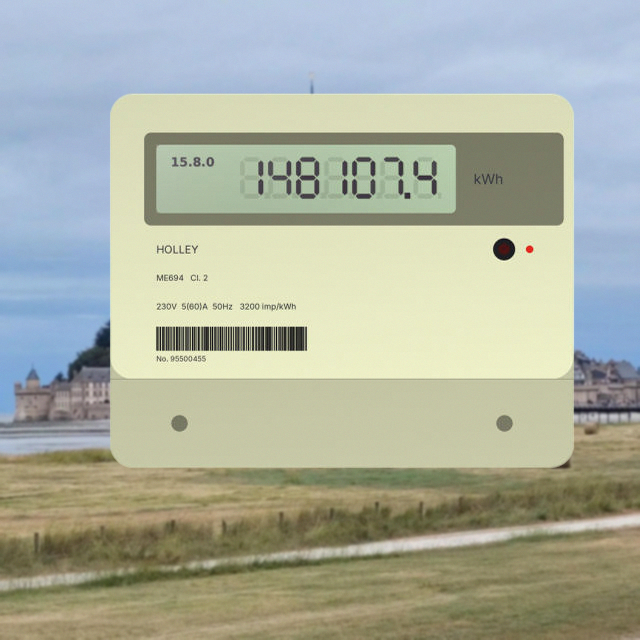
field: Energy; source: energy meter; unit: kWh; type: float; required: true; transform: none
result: 148107.4 kWh
